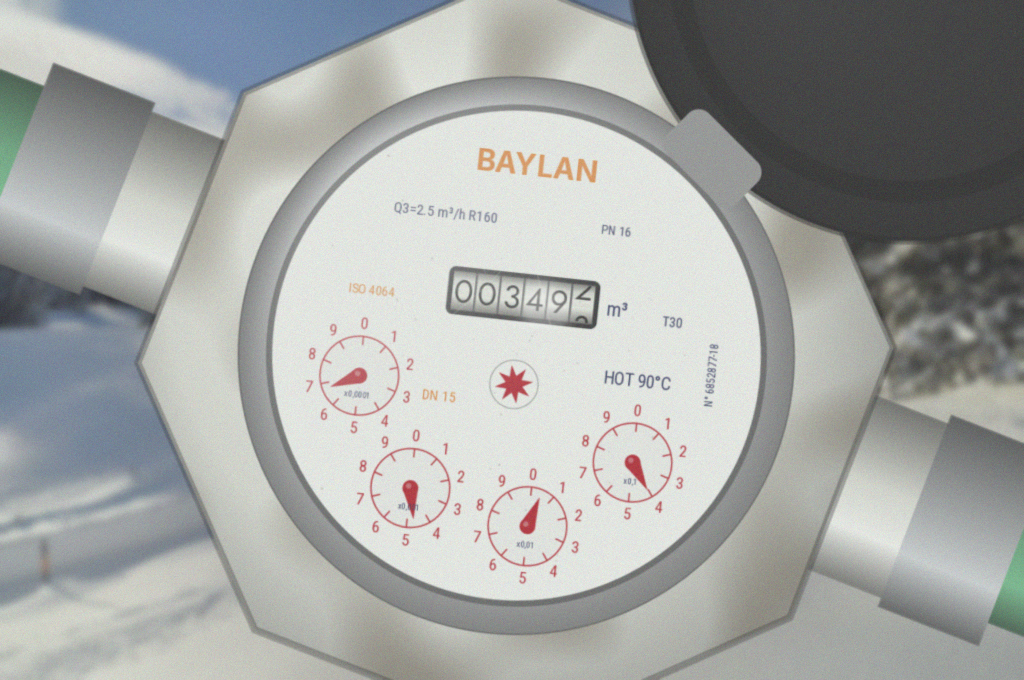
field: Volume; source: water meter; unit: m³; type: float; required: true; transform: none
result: 3492.4046 m³
